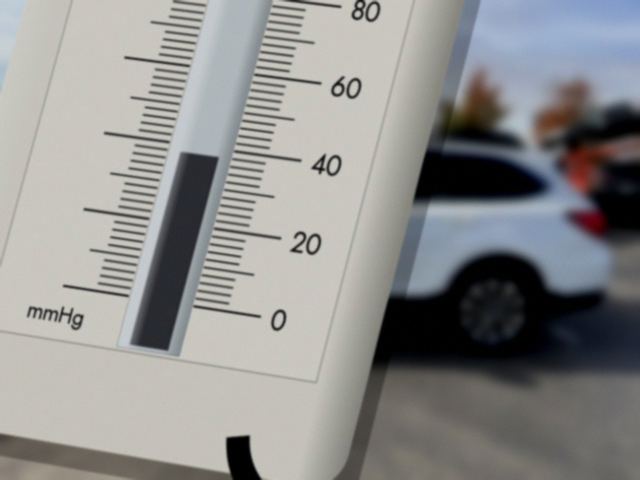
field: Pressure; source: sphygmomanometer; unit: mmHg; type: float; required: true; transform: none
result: 38 mmHg
